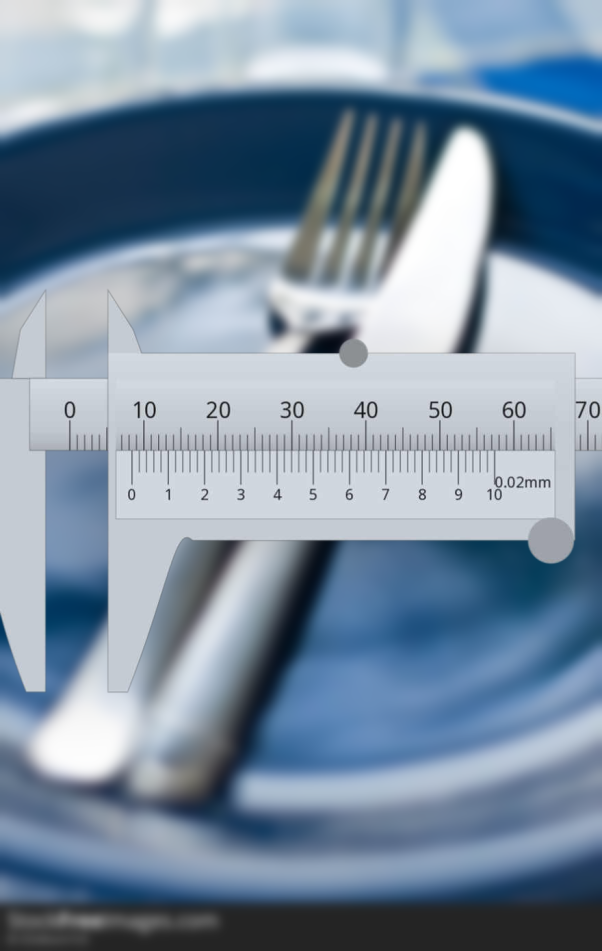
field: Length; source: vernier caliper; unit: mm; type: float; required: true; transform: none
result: 8.4 mm
